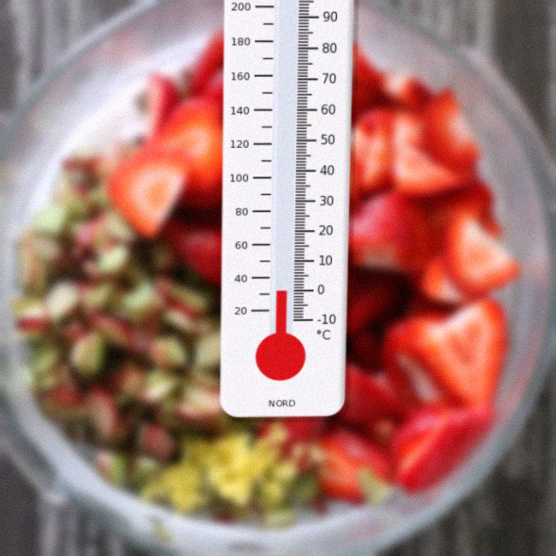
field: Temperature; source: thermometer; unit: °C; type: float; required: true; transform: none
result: 0 °C
